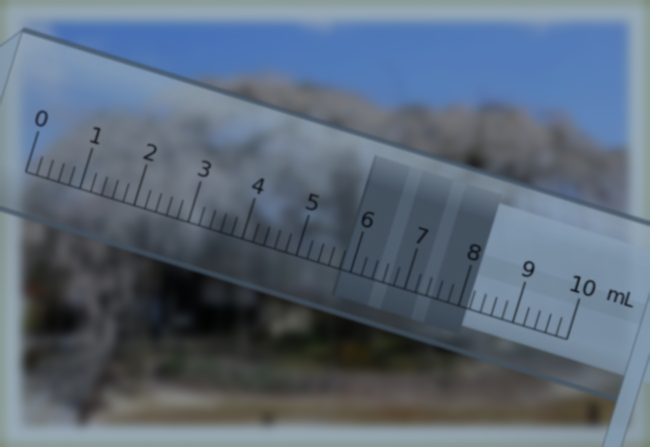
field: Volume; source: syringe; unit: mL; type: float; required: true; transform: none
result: 5.8 mL
